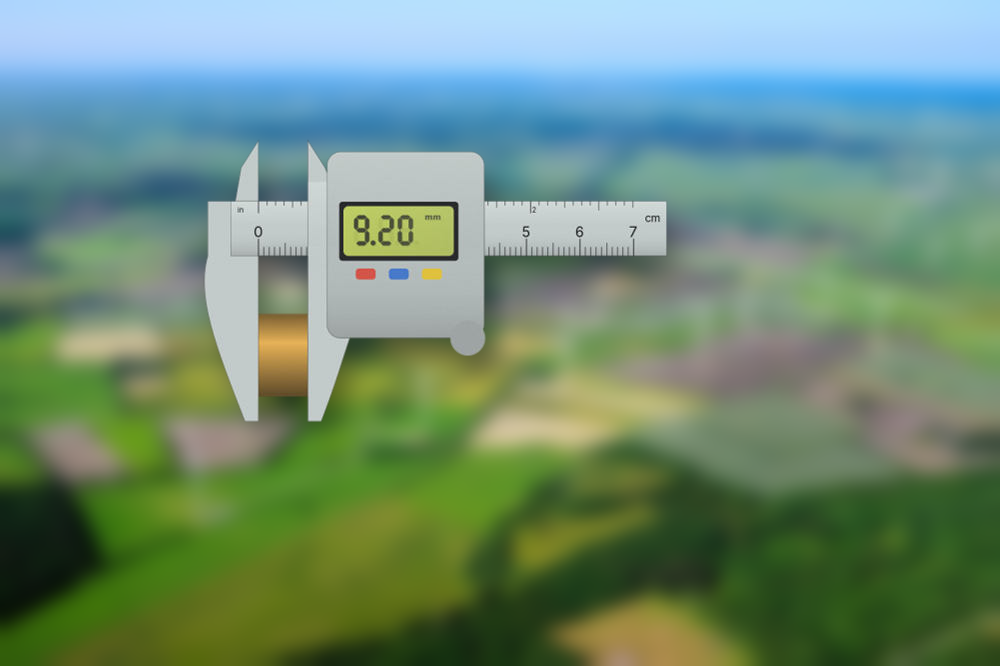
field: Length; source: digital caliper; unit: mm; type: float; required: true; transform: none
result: 9.20 mm
